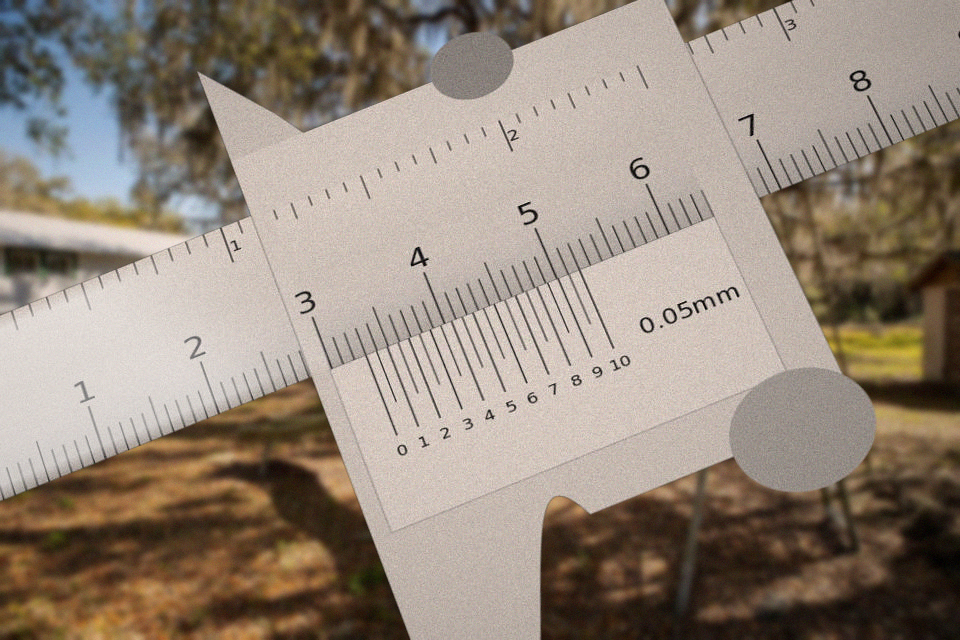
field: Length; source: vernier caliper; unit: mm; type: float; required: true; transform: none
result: 33.0 mm
